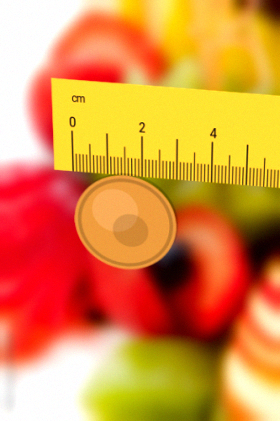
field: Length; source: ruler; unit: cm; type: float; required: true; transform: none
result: 3 cm
